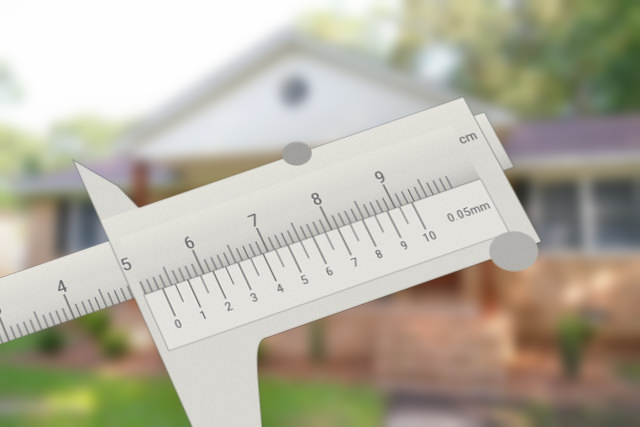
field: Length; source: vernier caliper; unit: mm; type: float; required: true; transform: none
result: 53.6 mm
